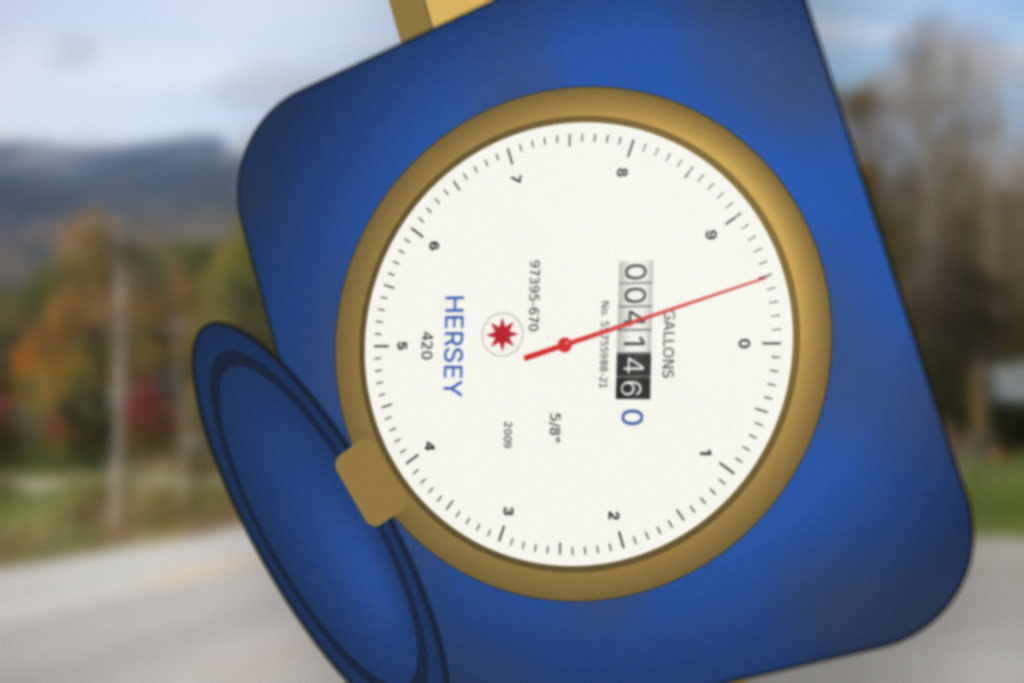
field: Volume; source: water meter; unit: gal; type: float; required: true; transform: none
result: 41459.5 gal
